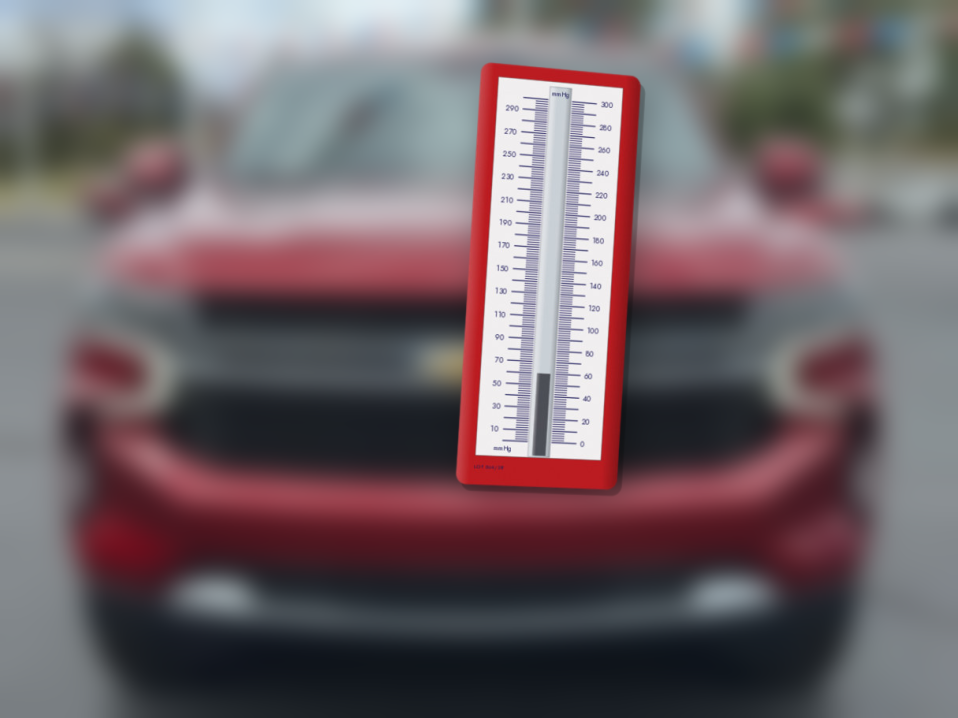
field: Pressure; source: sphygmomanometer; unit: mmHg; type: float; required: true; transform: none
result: 60 mmHg
